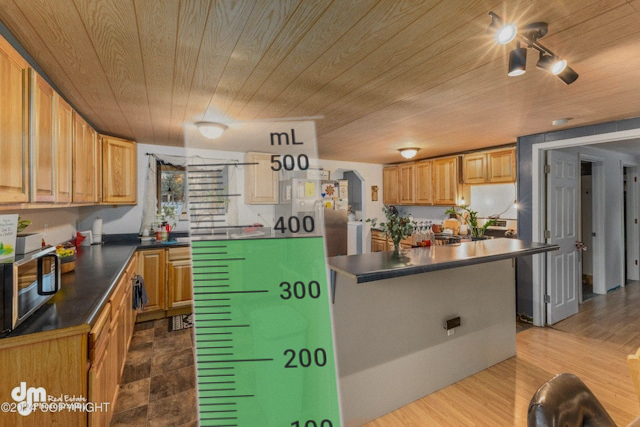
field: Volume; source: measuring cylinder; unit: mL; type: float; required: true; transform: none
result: 380 mL
